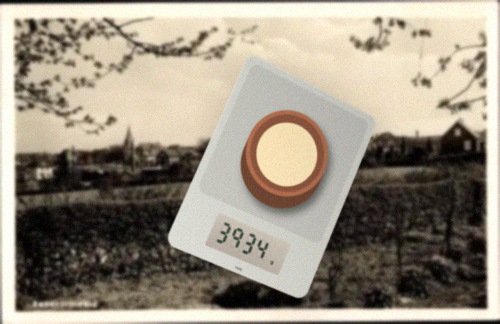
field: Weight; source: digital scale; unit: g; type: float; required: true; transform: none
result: 3934 g
